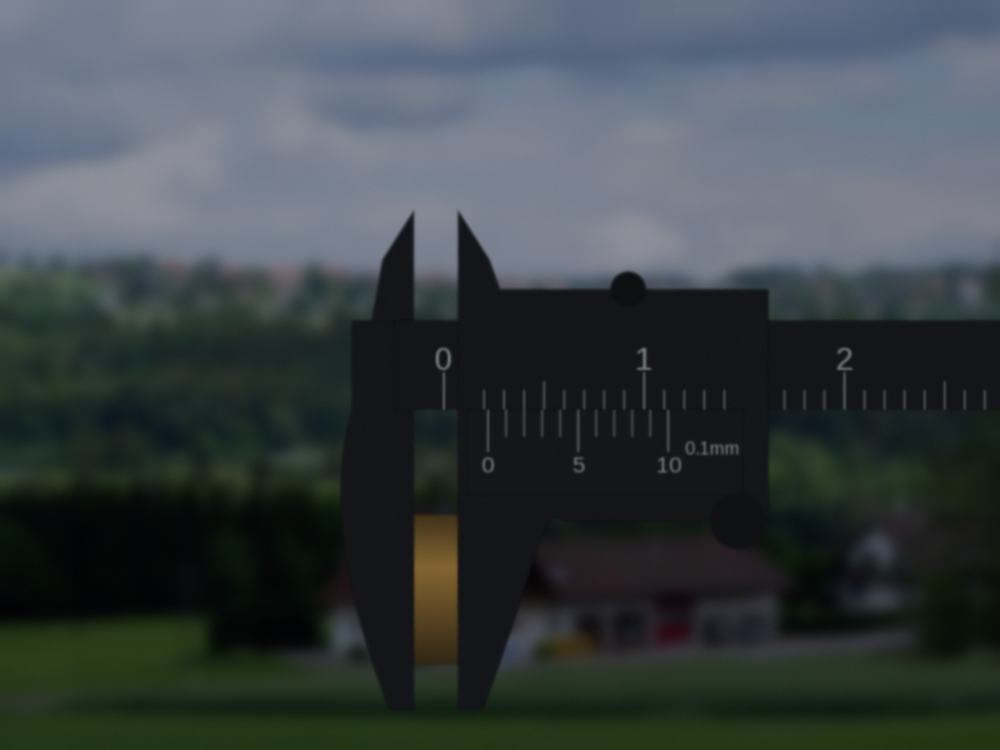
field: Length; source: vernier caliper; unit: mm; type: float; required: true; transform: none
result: 2.2 mm
